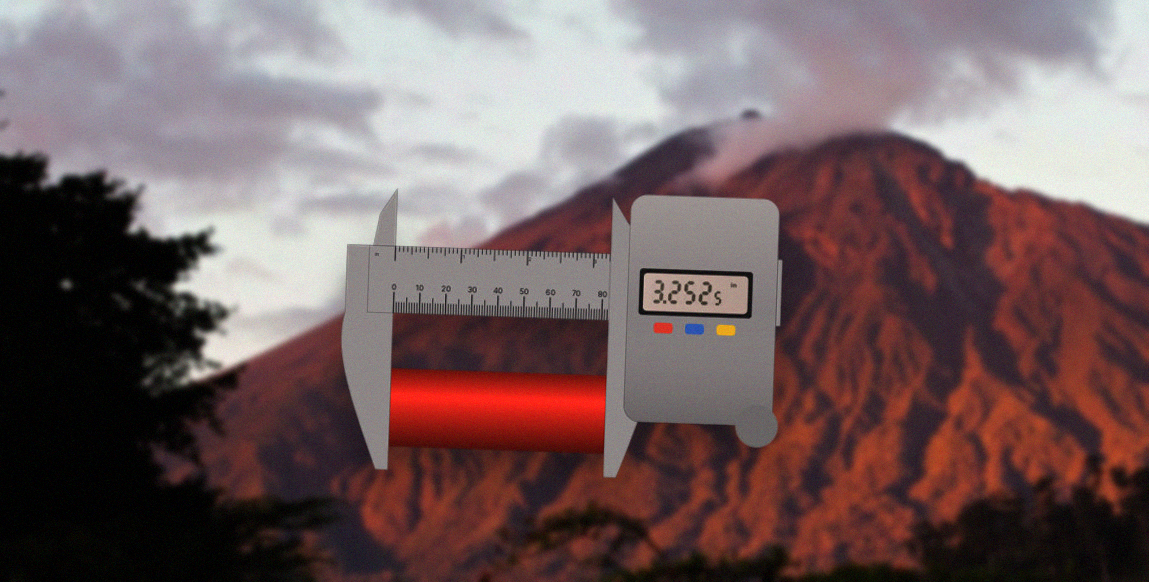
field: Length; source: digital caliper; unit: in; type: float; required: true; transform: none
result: 3.2525 in
